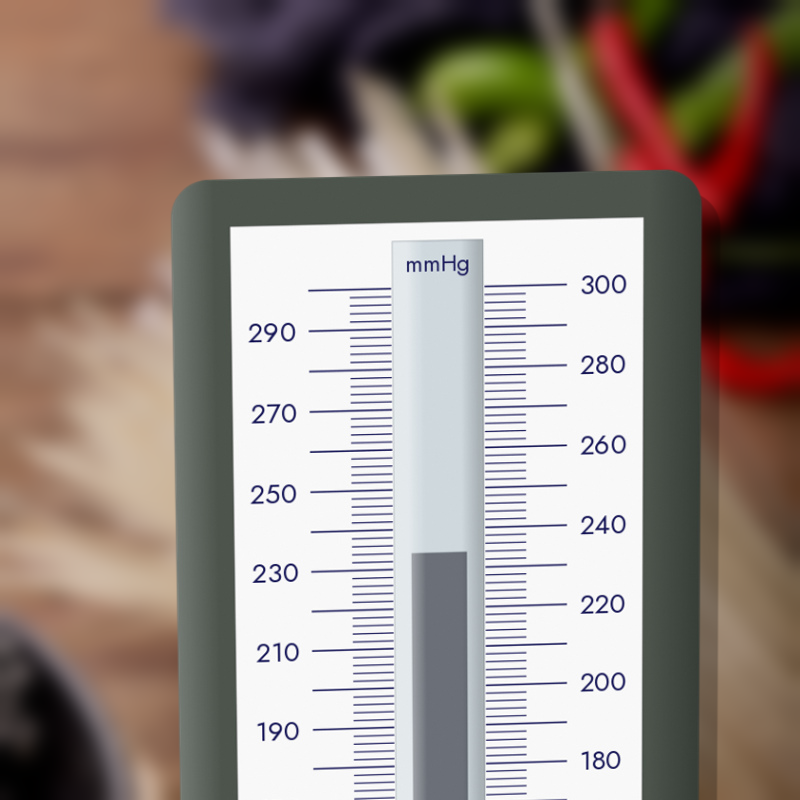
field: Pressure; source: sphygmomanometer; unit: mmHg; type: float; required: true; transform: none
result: 234 mmHg
